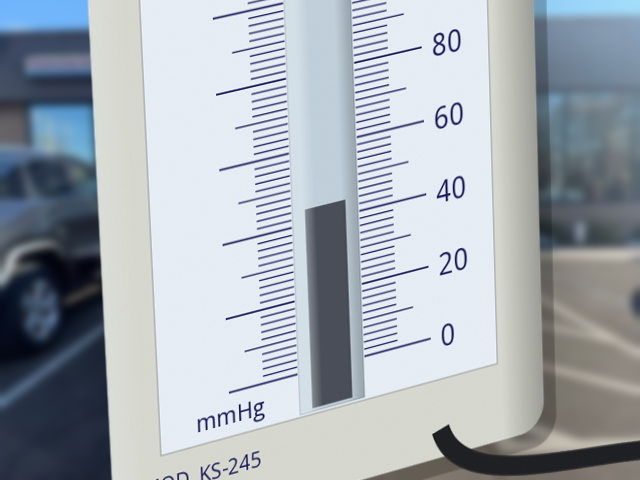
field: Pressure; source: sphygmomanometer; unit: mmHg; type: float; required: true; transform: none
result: 44 mmHg
